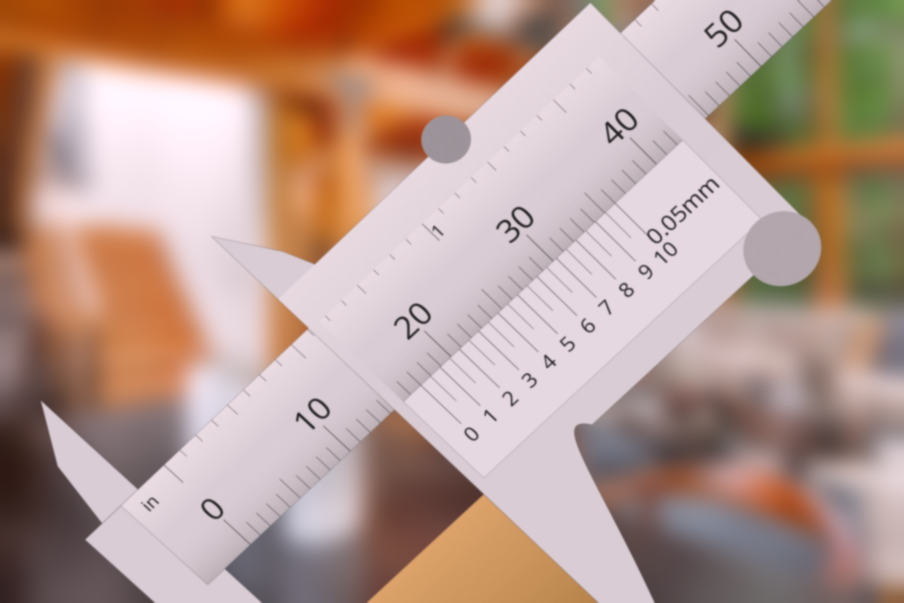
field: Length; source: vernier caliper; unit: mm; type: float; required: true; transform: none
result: 17.0 mm
